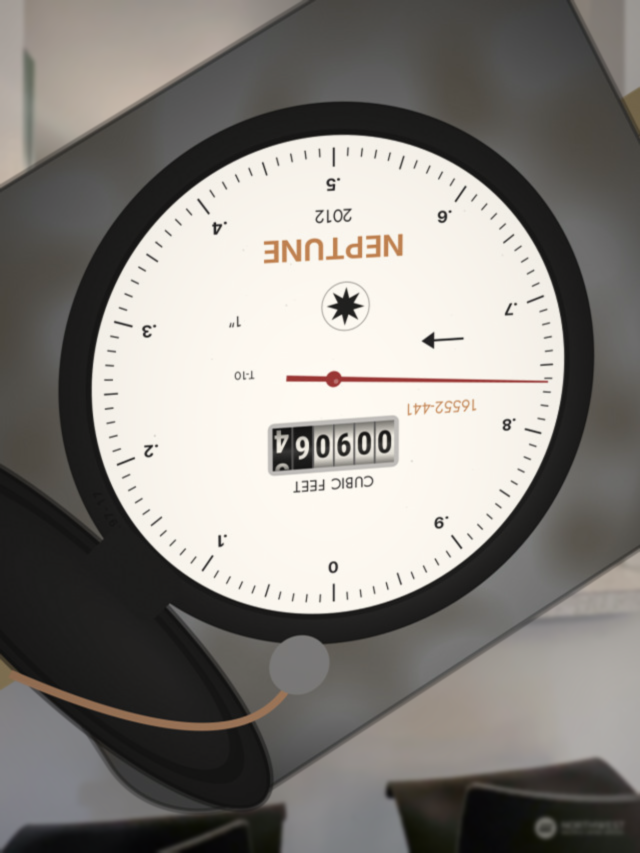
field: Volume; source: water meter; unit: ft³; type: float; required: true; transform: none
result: 9063.76 ft³
